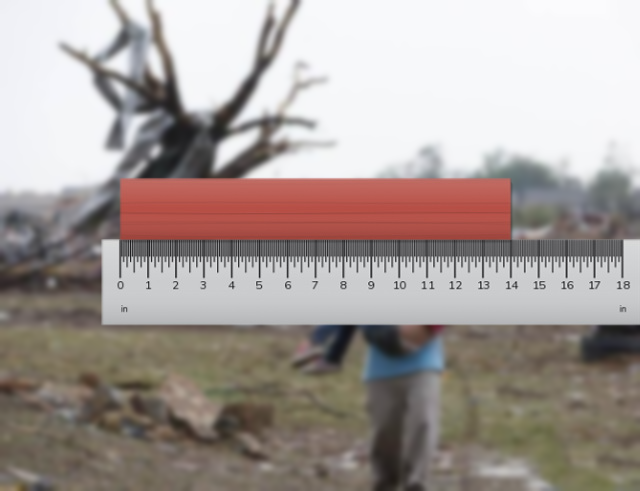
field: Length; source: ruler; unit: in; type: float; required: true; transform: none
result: 14 in
